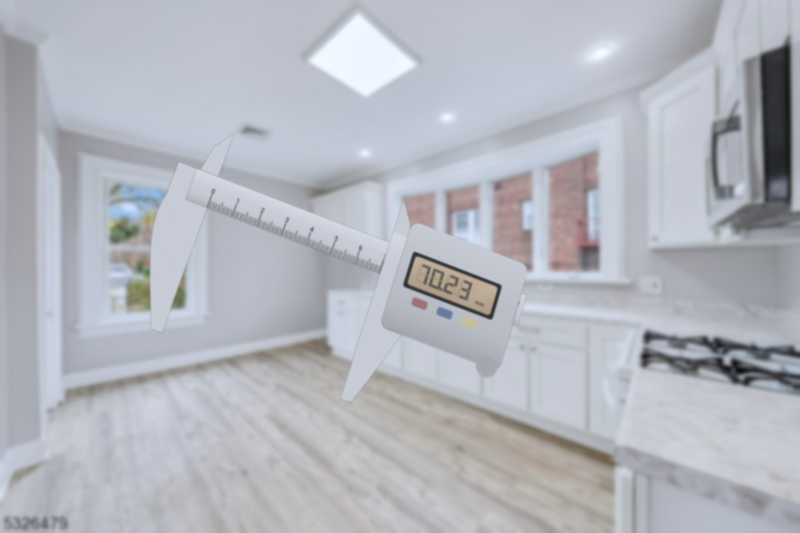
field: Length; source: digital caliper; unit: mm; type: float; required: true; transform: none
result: 70.23 mm
